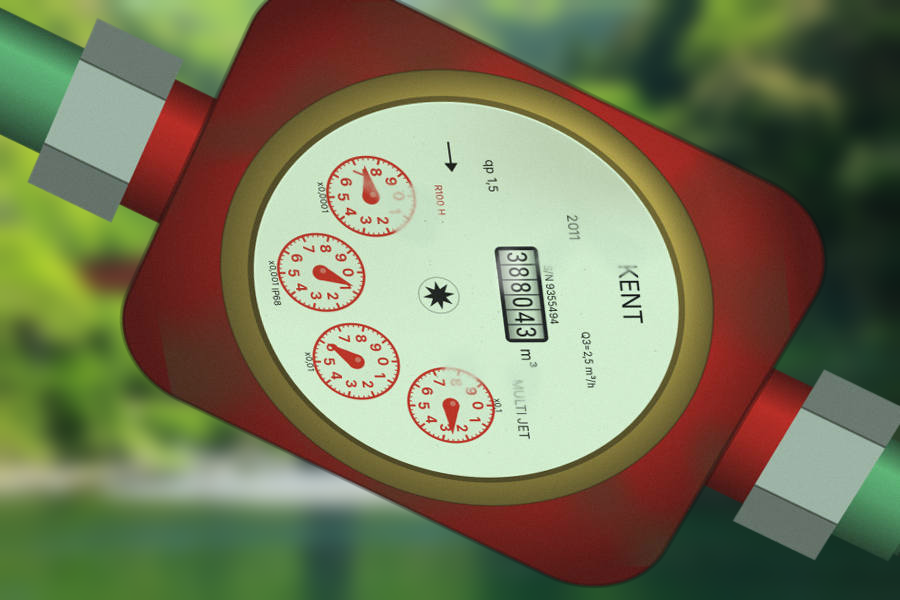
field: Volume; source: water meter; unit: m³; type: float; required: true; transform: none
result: 388043.2607 m³
